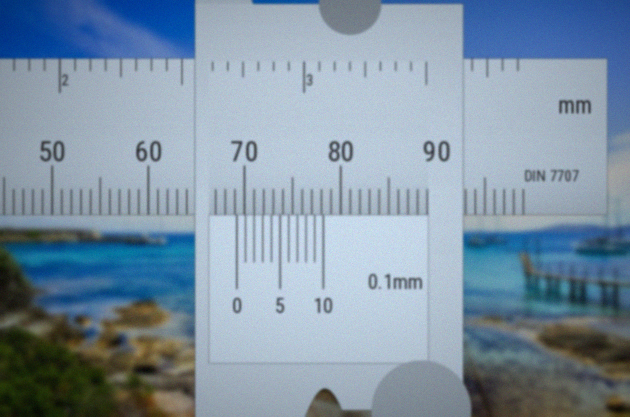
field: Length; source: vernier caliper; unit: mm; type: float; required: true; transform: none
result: 69.2 mm
